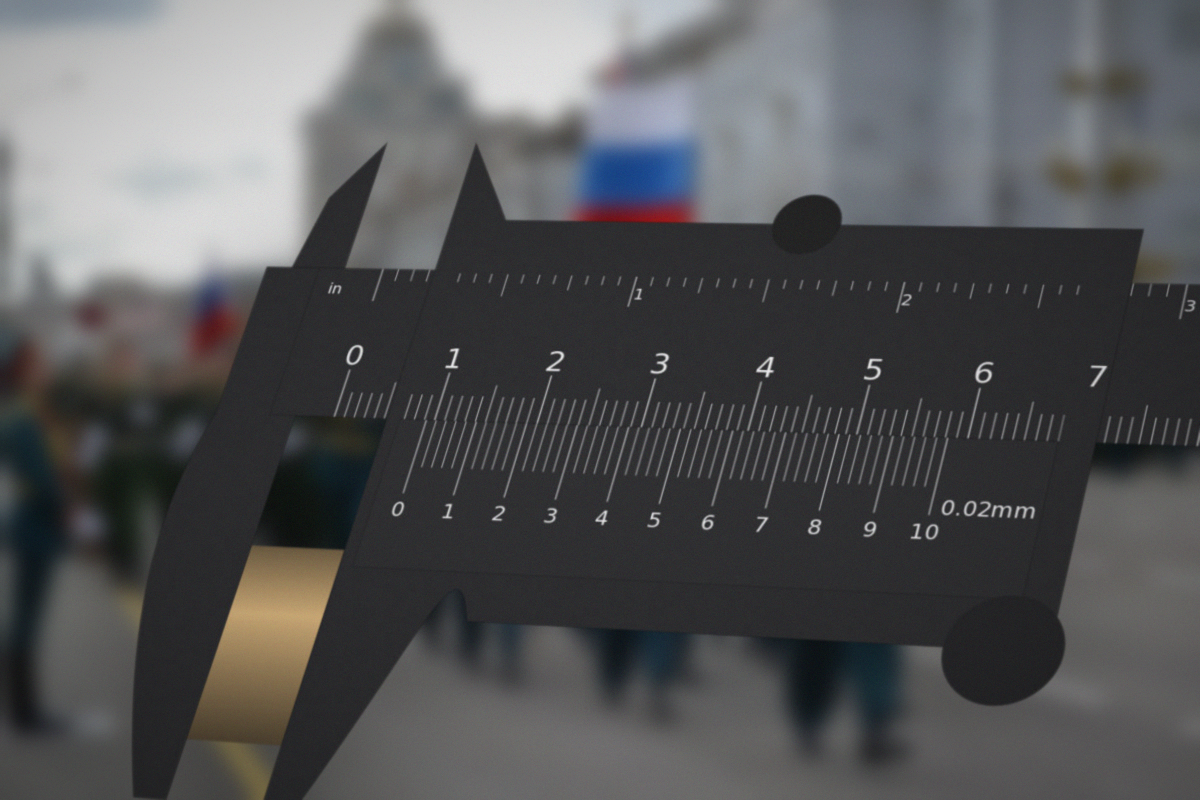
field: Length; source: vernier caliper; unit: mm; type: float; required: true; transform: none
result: 9.2 mm
